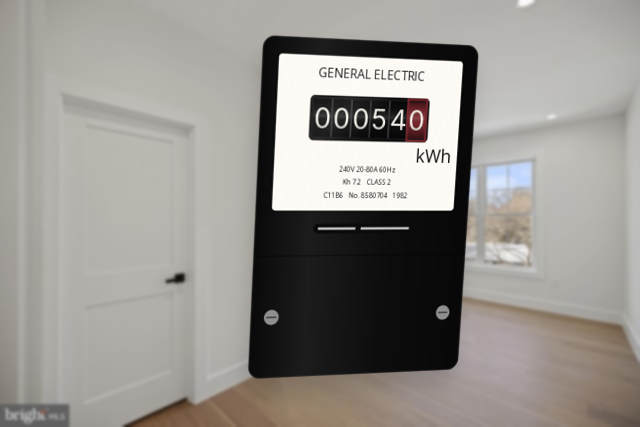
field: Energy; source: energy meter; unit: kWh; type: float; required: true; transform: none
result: 54.0 kWh
